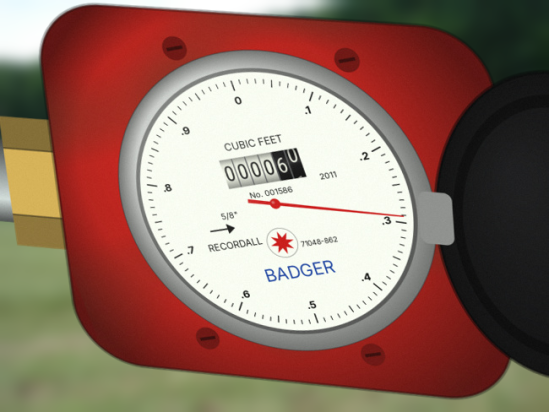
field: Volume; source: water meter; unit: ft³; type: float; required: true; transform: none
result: 60.29 ft³
